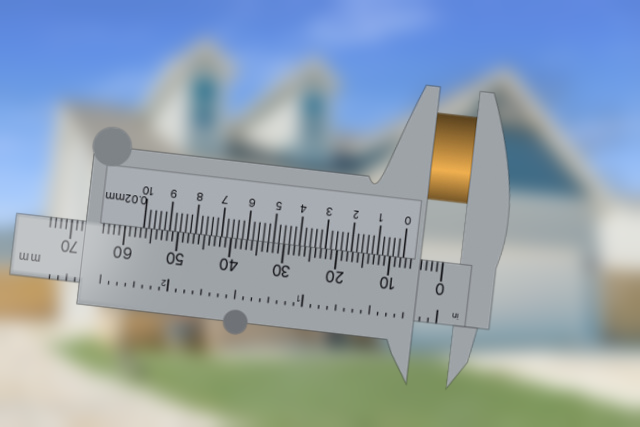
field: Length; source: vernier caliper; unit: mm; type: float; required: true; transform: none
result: 7.5 mm
